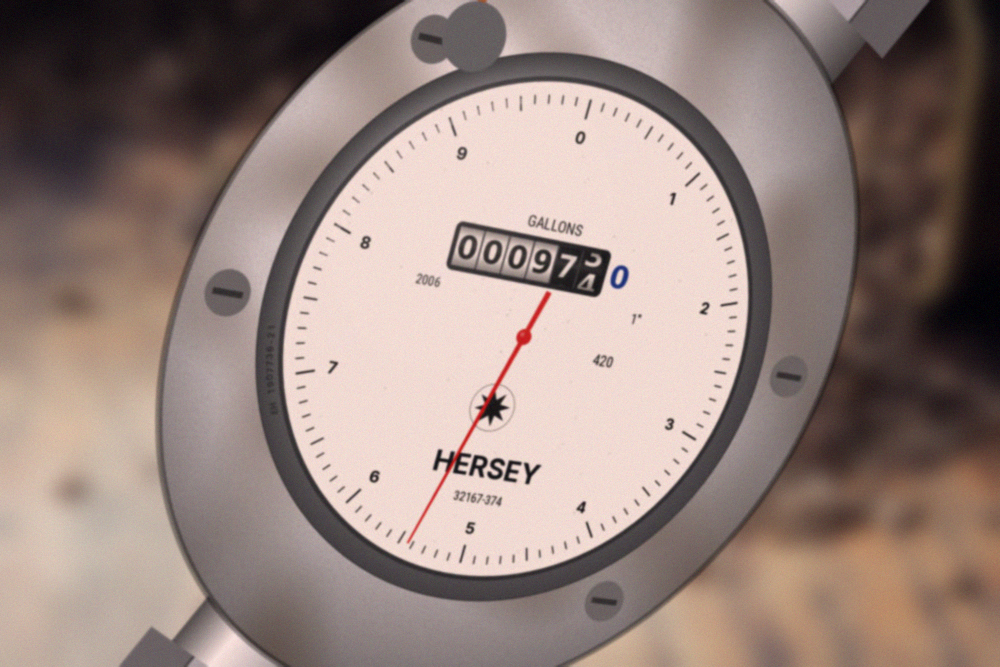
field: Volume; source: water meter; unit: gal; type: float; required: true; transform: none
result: 9735.4 gal
